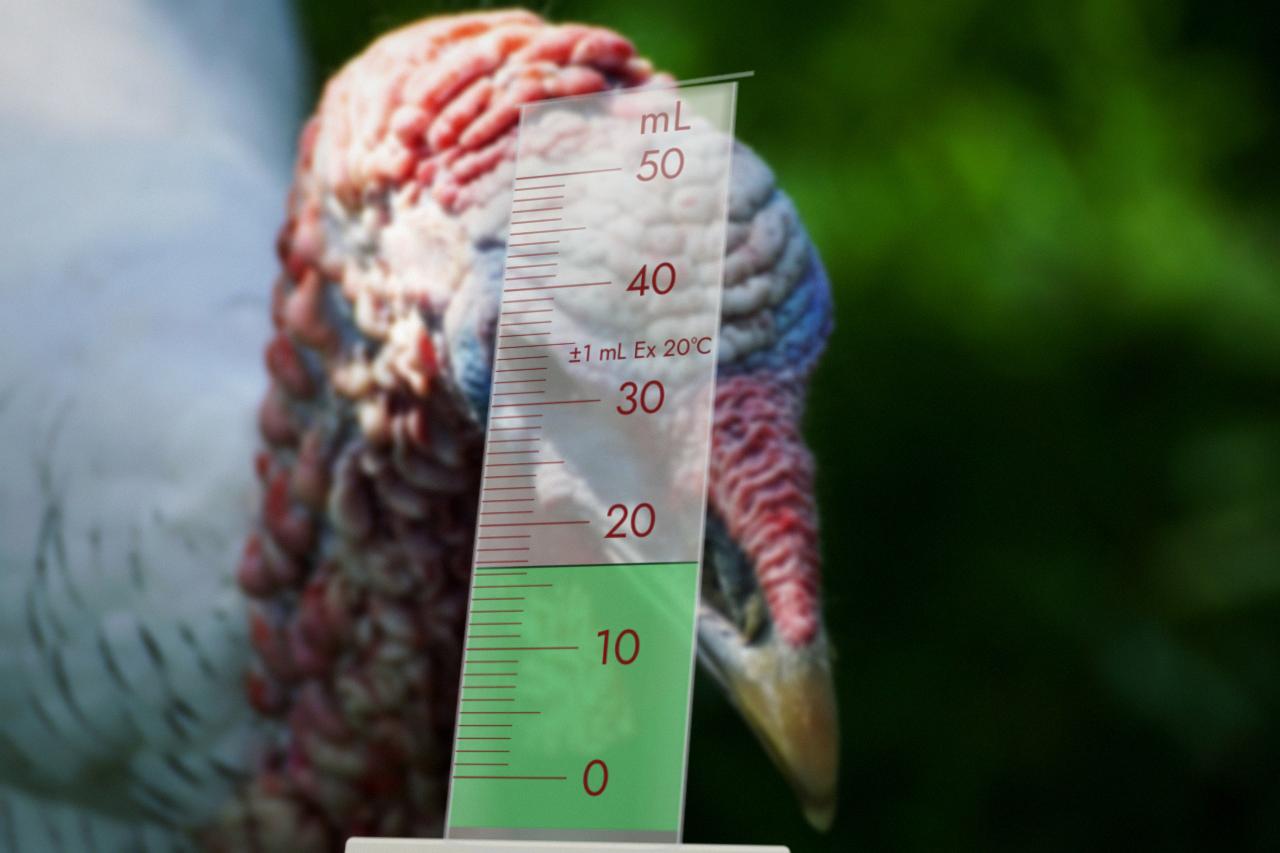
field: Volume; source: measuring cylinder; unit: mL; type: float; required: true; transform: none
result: 16.5 mL
